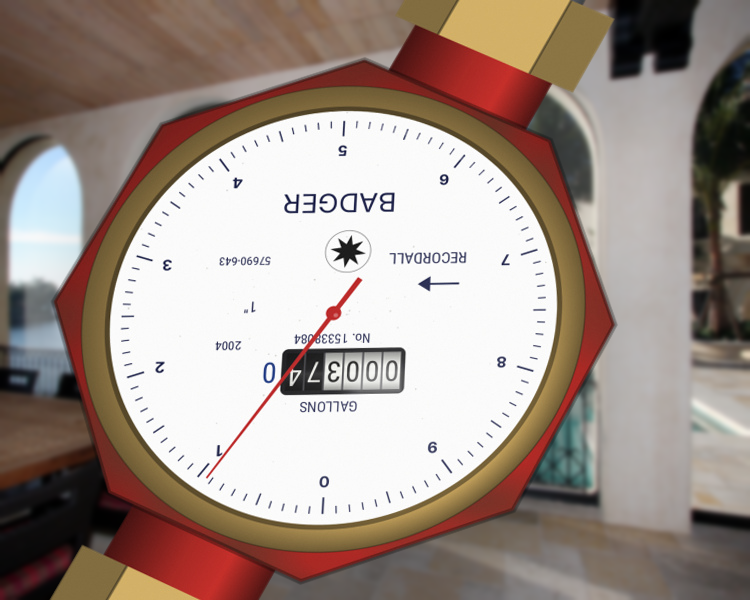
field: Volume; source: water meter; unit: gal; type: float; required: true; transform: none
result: 3740.9 gal
